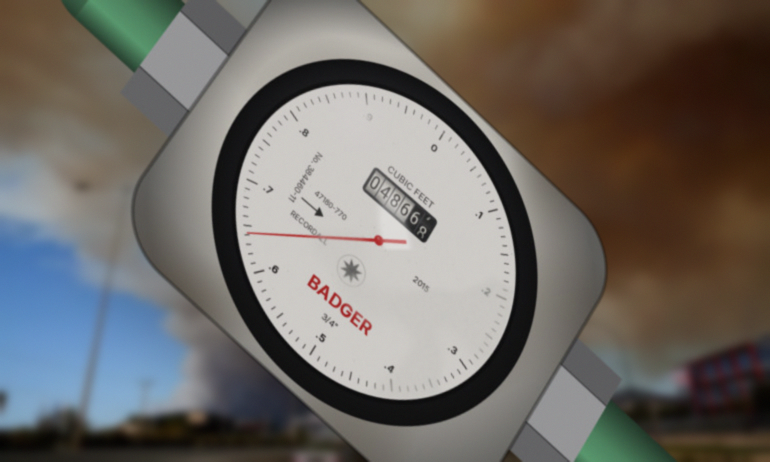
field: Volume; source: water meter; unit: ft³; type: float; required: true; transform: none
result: 48667.64 ft³
